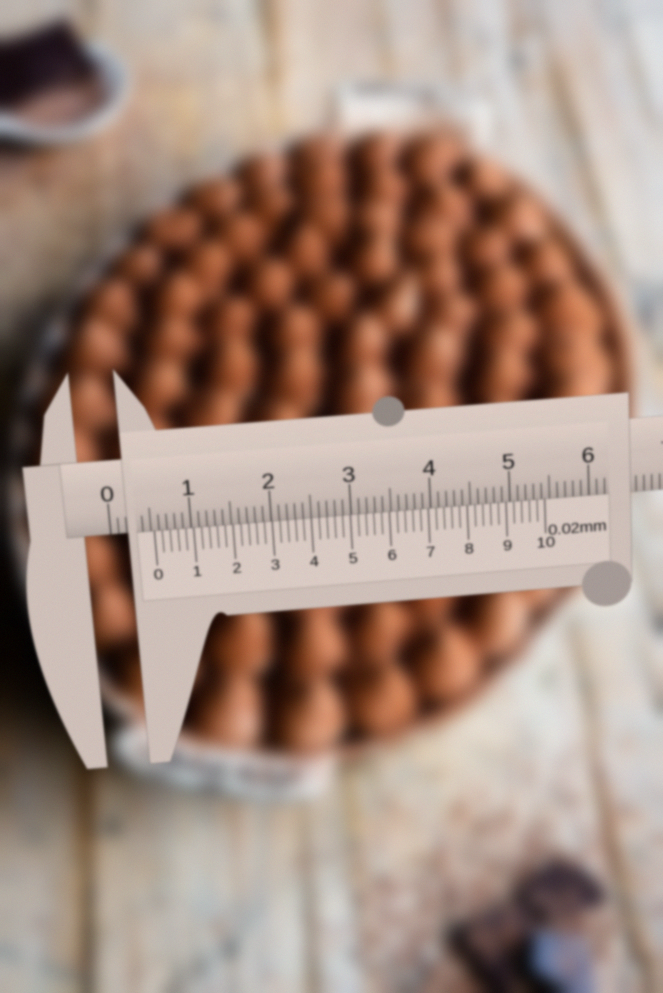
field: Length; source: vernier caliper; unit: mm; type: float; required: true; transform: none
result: 5.4 mm
